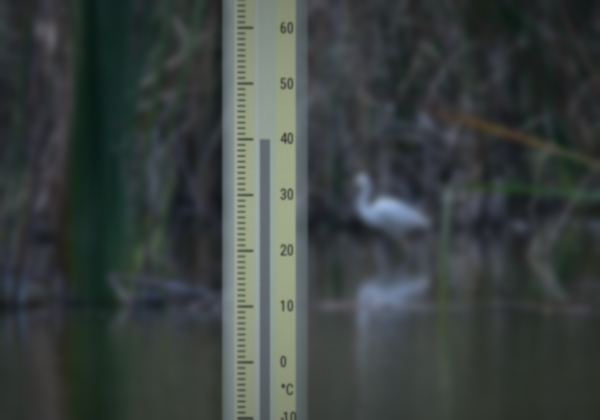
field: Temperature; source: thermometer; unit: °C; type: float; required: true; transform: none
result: 40 °C
